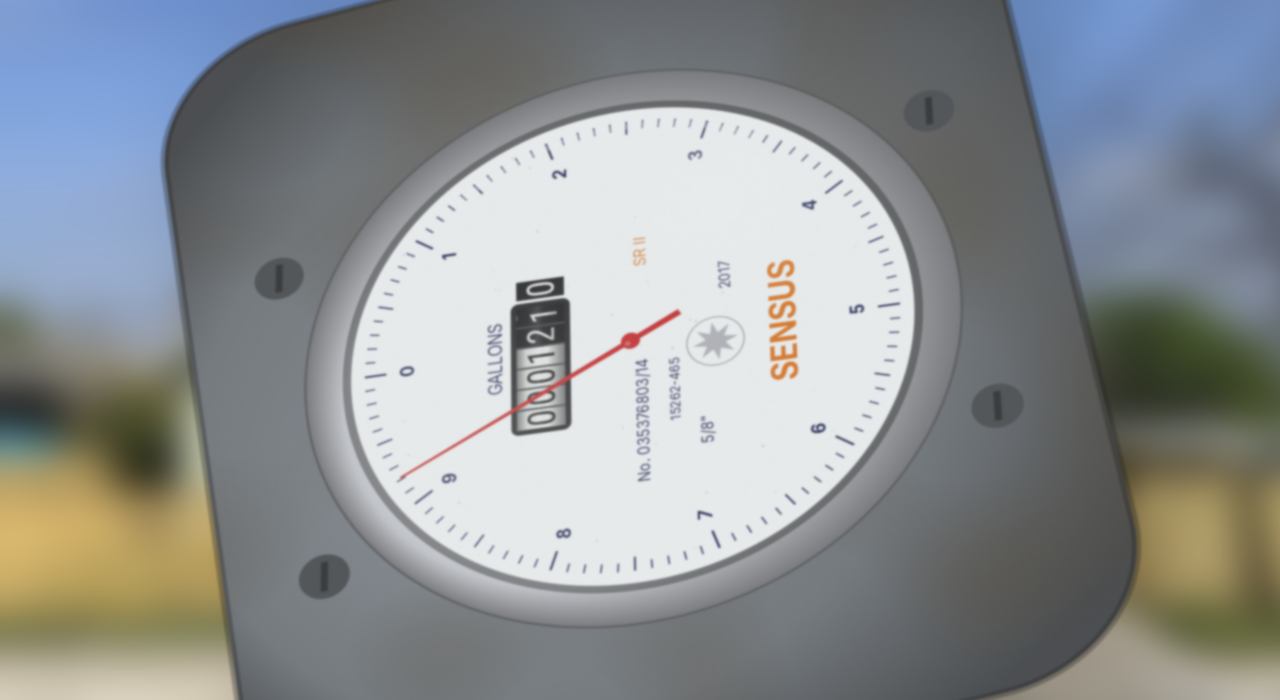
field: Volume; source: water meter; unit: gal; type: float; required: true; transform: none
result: 1209.2 gal
